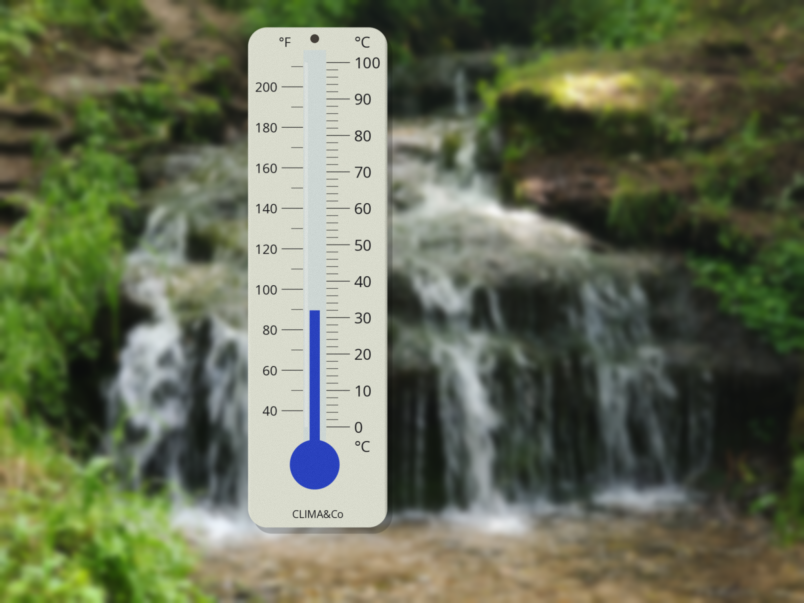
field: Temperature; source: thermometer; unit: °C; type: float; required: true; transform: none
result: 32 °C
